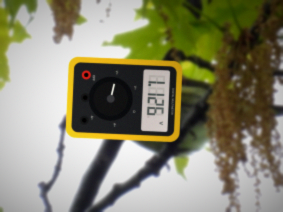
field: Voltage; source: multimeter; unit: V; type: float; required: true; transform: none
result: 1.126 V
